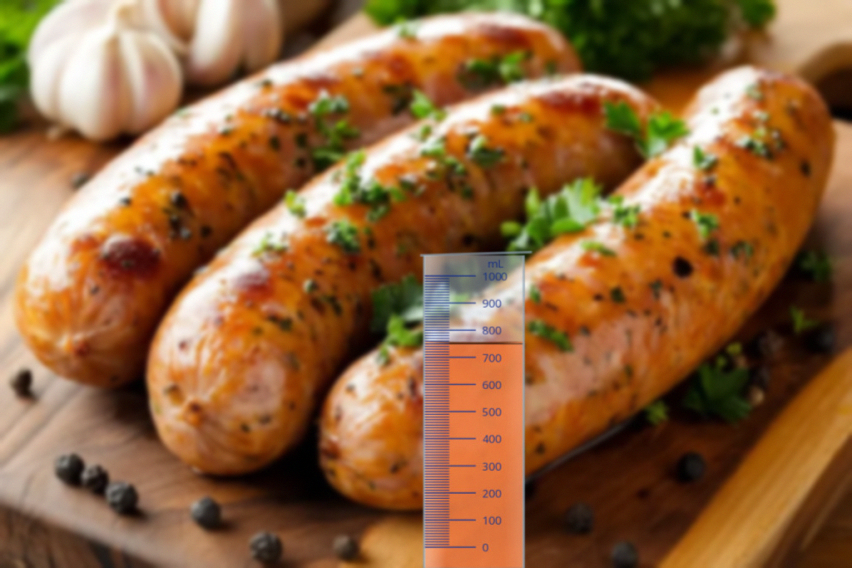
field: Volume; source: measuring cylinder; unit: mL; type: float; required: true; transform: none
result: 750 mL
